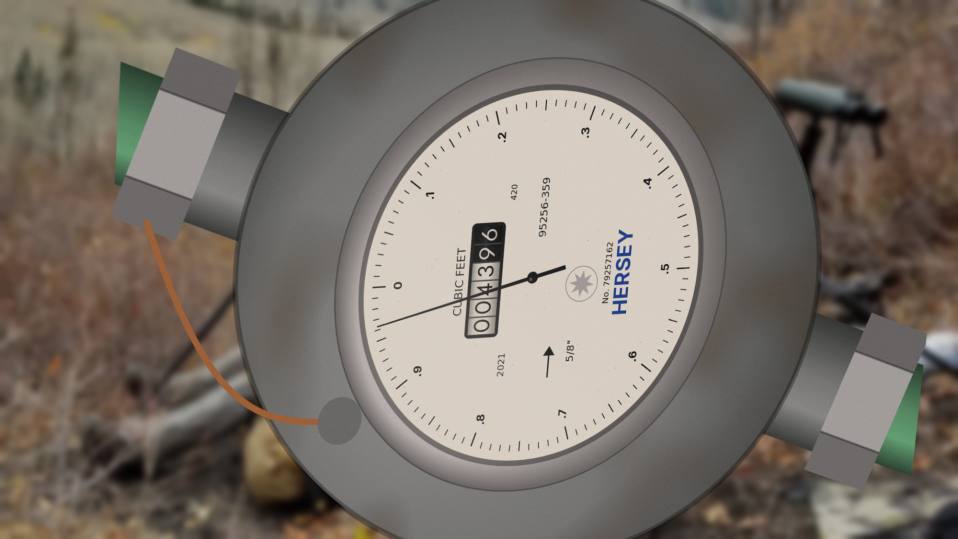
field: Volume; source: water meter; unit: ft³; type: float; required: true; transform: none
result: 4395.96 ft³
